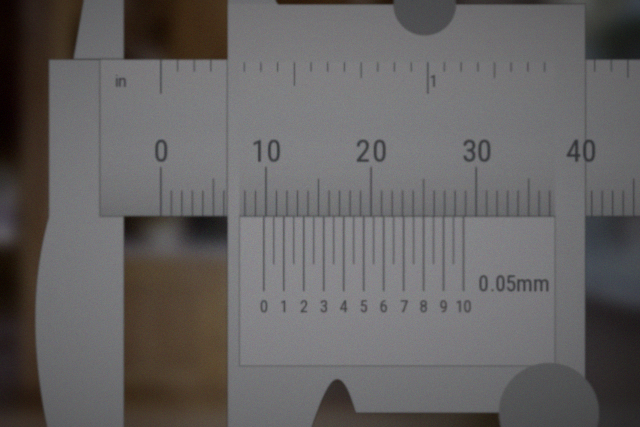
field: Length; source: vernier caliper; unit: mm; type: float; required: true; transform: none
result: 9.8 mm
